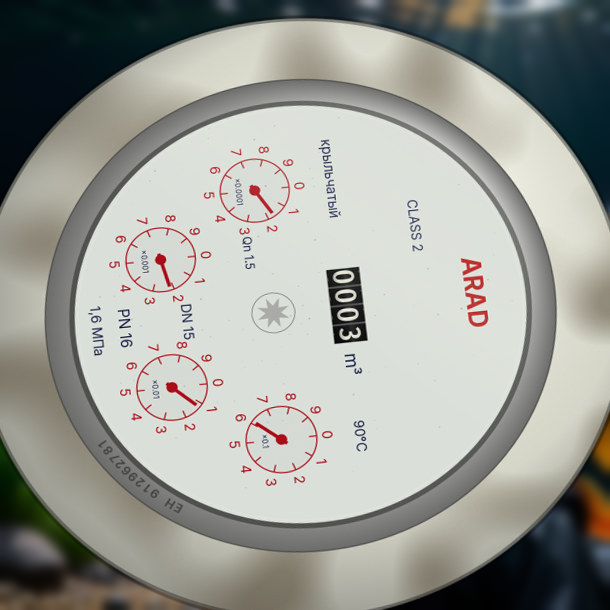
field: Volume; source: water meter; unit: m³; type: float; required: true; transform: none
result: 3.6121 m³
